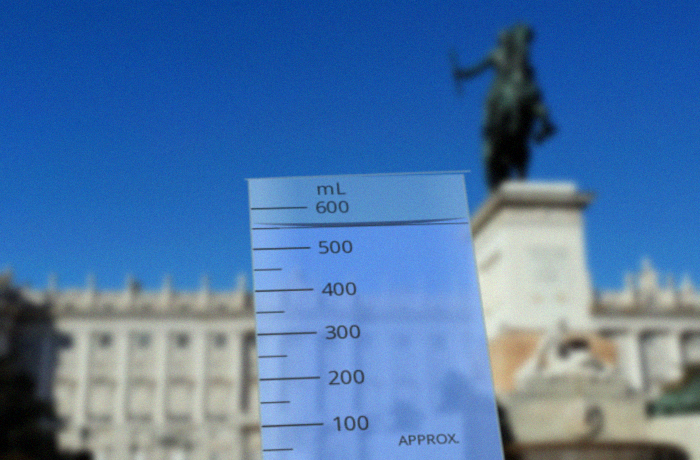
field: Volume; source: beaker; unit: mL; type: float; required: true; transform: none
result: 550 mL
